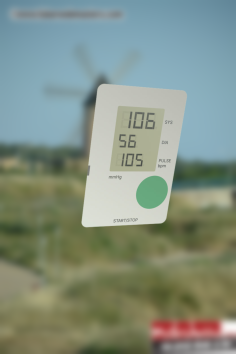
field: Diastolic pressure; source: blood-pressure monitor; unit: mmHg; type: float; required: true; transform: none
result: 56 mmHg
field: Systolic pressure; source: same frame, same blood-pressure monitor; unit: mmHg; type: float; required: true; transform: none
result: 106 mmHg
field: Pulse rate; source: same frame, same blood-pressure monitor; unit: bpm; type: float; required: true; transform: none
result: 105 bpm
